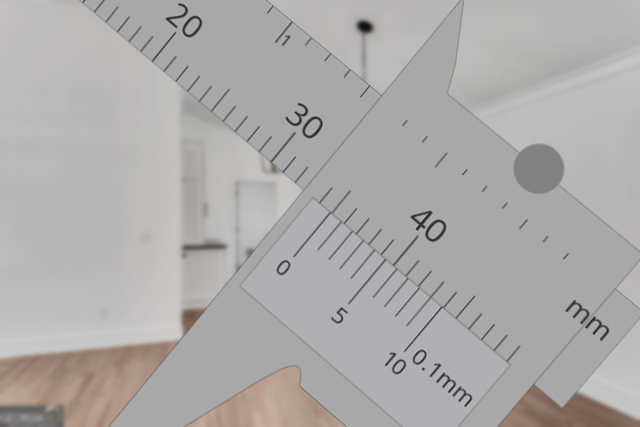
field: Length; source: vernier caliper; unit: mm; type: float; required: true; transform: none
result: 34.9 mm
